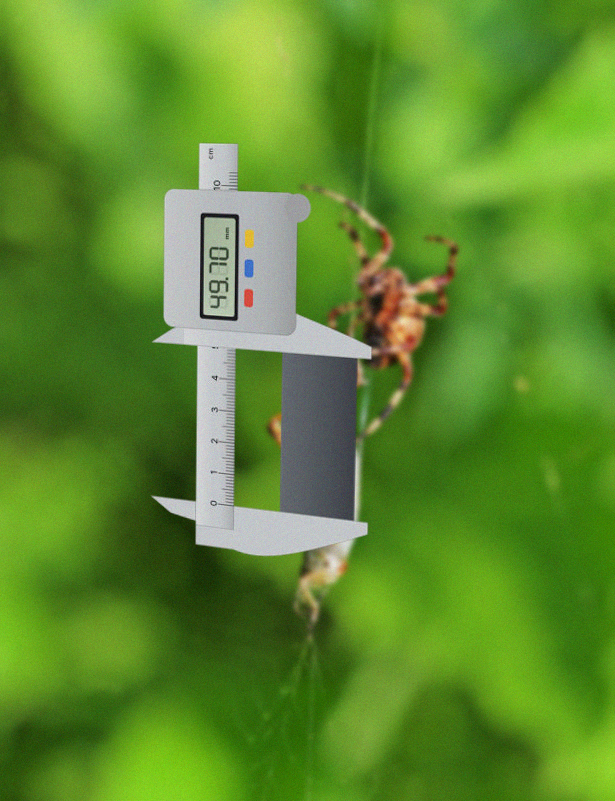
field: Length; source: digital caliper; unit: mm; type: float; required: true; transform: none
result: 49.70 mm
